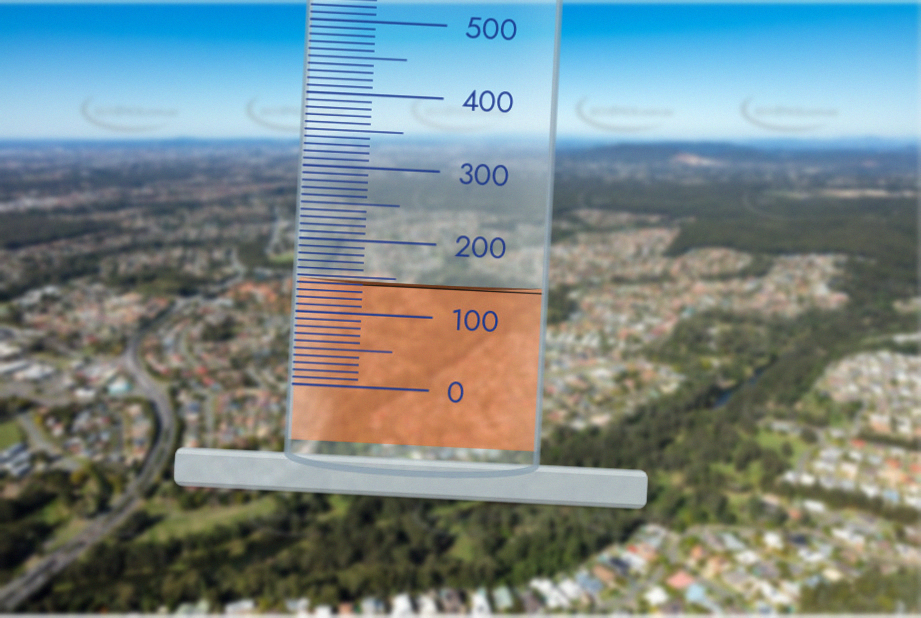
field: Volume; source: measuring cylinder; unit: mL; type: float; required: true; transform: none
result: 140 mL
